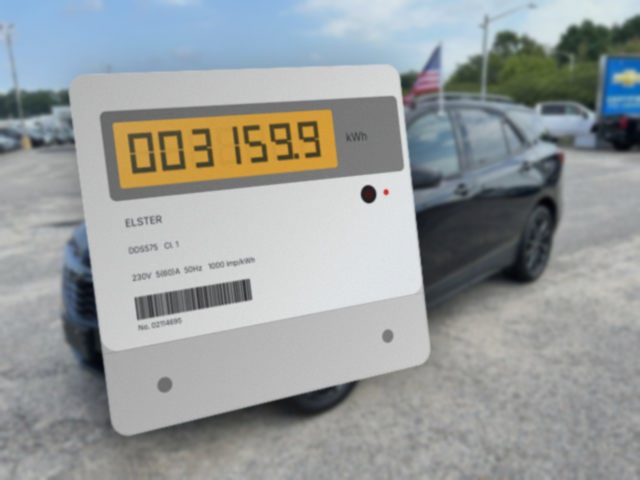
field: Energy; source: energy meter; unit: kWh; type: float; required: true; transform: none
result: 3159.9 kWh
